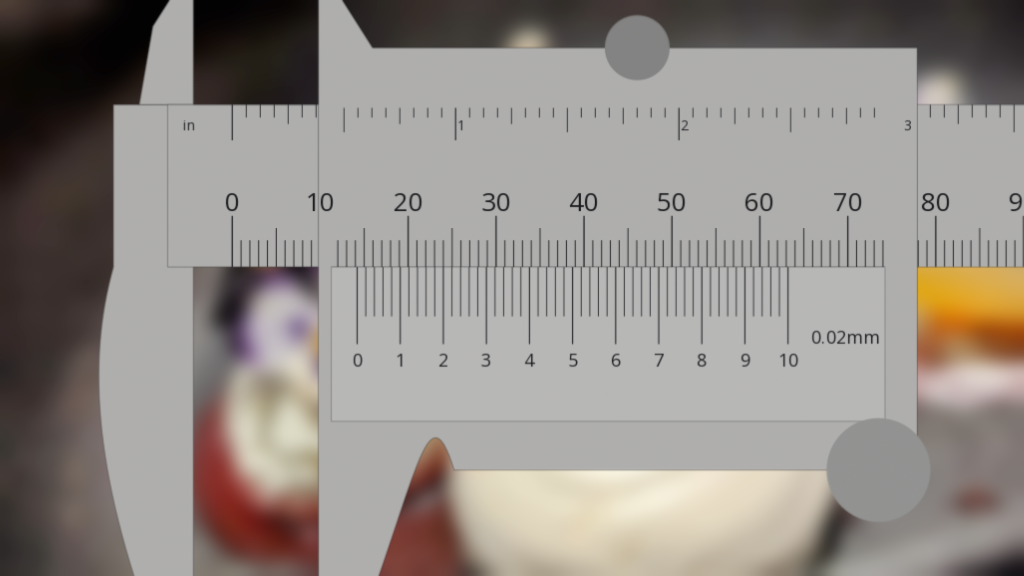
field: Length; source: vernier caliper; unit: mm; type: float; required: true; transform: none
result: 14.2 mm
